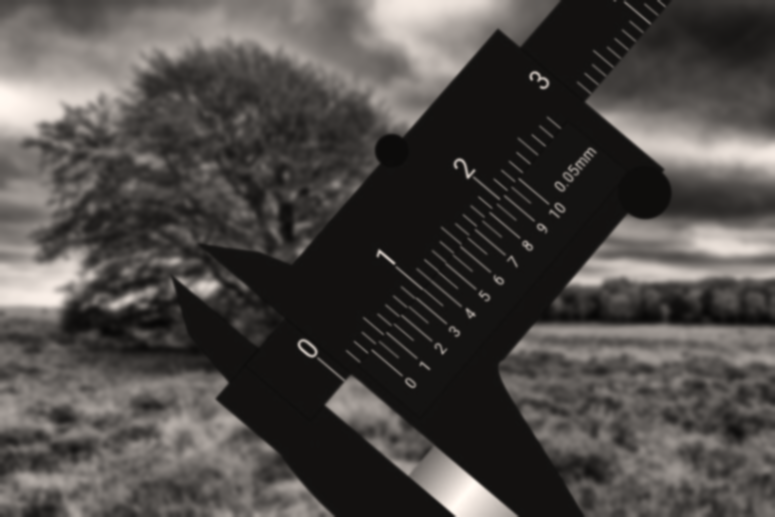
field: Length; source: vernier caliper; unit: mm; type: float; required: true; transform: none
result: 3.4 mm
